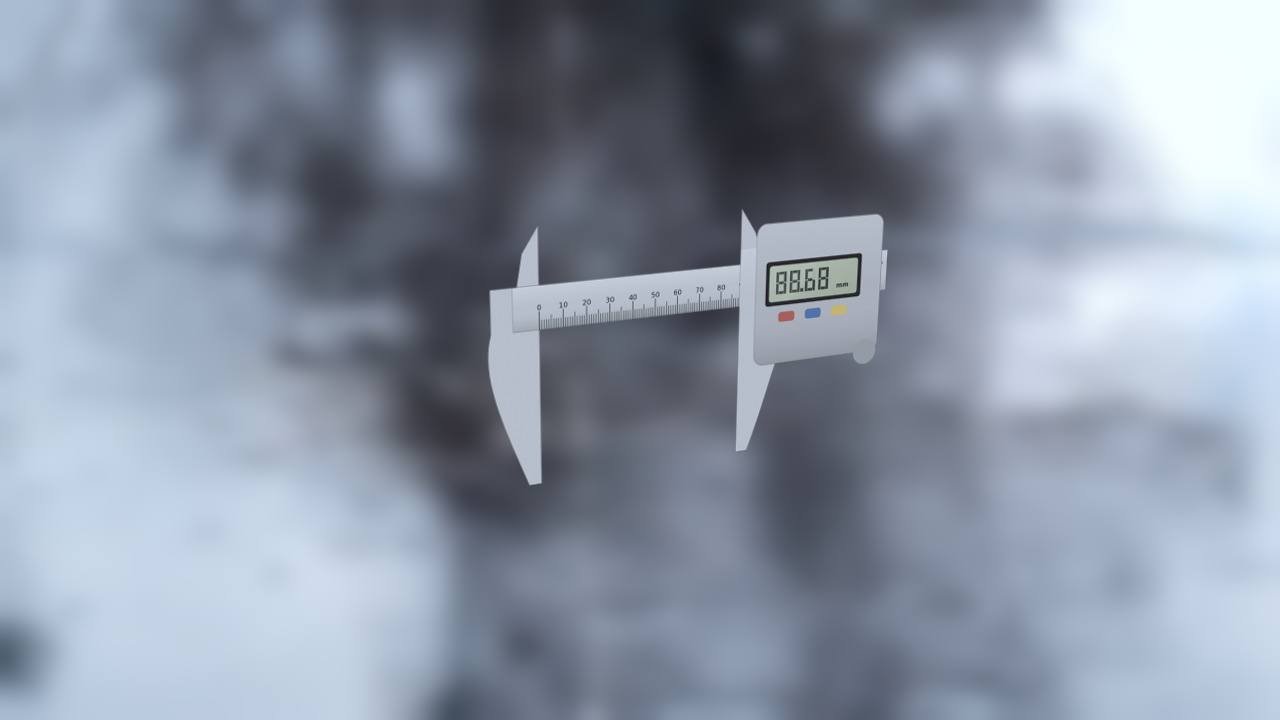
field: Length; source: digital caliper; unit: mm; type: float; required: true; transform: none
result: 88.68 mm
